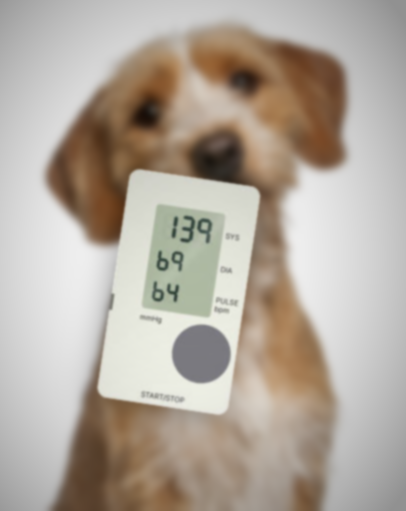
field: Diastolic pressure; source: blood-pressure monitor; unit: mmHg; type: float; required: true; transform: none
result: 69 mmHg
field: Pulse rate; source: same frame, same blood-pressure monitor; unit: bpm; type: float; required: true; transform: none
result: 64 bpm
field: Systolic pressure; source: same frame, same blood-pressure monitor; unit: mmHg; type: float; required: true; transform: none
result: 139 mmHg
